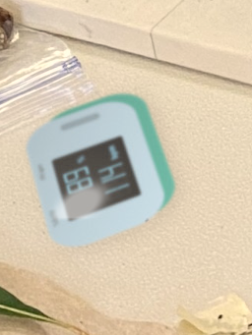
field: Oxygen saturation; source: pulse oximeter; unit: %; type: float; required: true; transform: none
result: 89 %
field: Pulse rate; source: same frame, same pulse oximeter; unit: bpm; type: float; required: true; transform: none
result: 114 bpm
